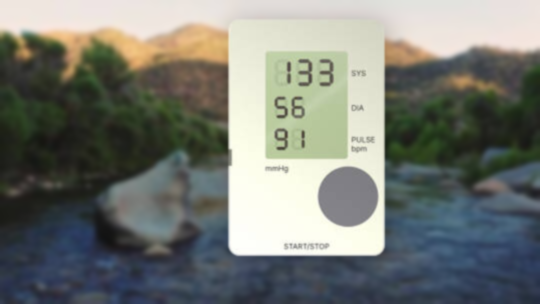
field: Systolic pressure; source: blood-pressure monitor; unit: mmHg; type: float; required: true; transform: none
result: 133 mmHg
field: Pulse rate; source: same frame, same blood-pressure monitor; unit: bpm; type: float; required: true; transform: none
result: 91 bpm
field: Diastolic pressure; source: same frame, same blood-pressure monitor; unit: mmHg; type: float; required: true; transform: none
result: 56 mmHg
